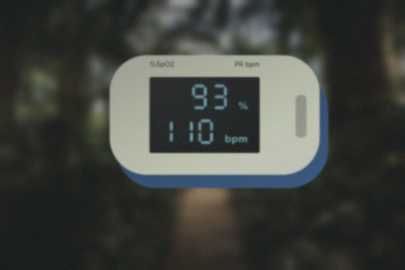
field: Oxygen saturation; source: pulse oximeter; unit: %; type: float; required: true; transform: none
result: 93 %
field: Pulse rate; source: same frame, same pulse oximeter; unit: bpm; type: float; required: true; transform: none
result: 110 bpm
